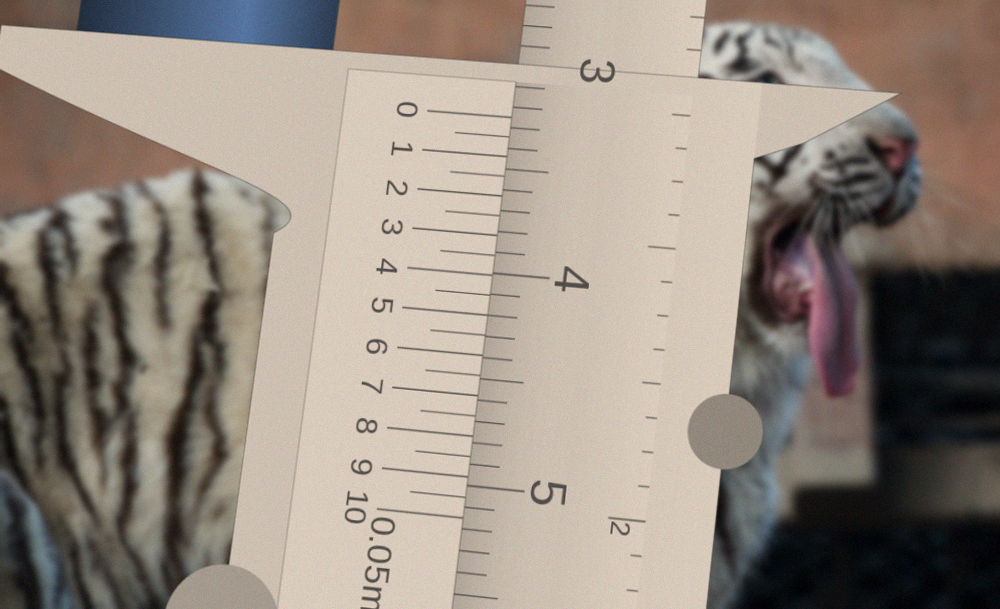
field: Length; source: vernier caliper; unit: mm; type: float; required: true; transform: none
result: 32.5 mm
